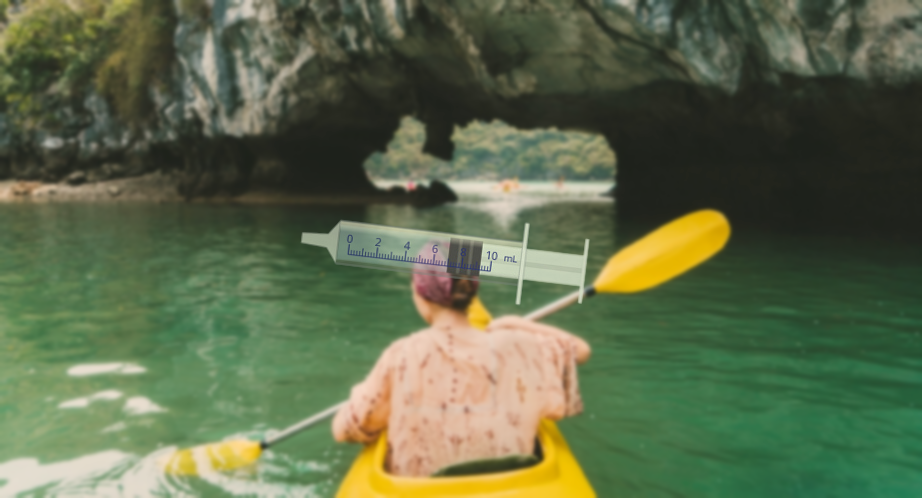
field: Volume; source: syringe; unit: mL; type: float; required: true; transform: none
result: 7 mL
